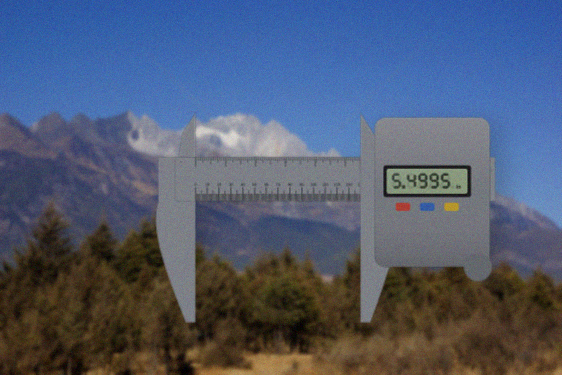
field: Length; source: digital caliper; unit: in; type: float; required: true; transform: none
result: 5.4995 in
